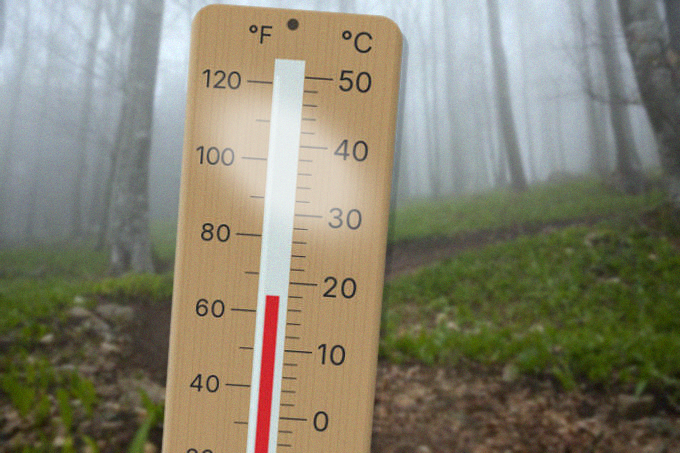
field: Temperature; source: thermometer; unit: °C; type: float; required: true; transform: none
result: 18 °C
